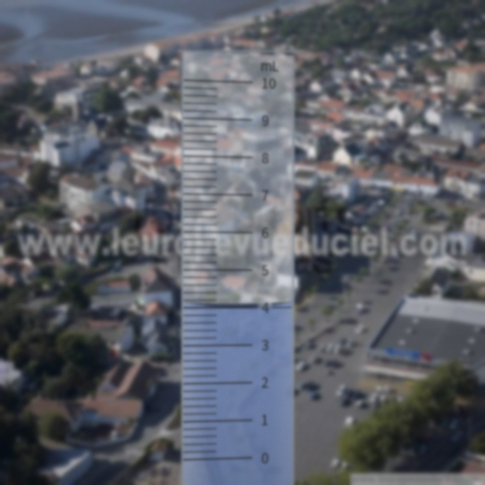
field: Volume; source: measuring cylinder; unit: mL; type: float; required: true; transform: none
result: 4 mL
